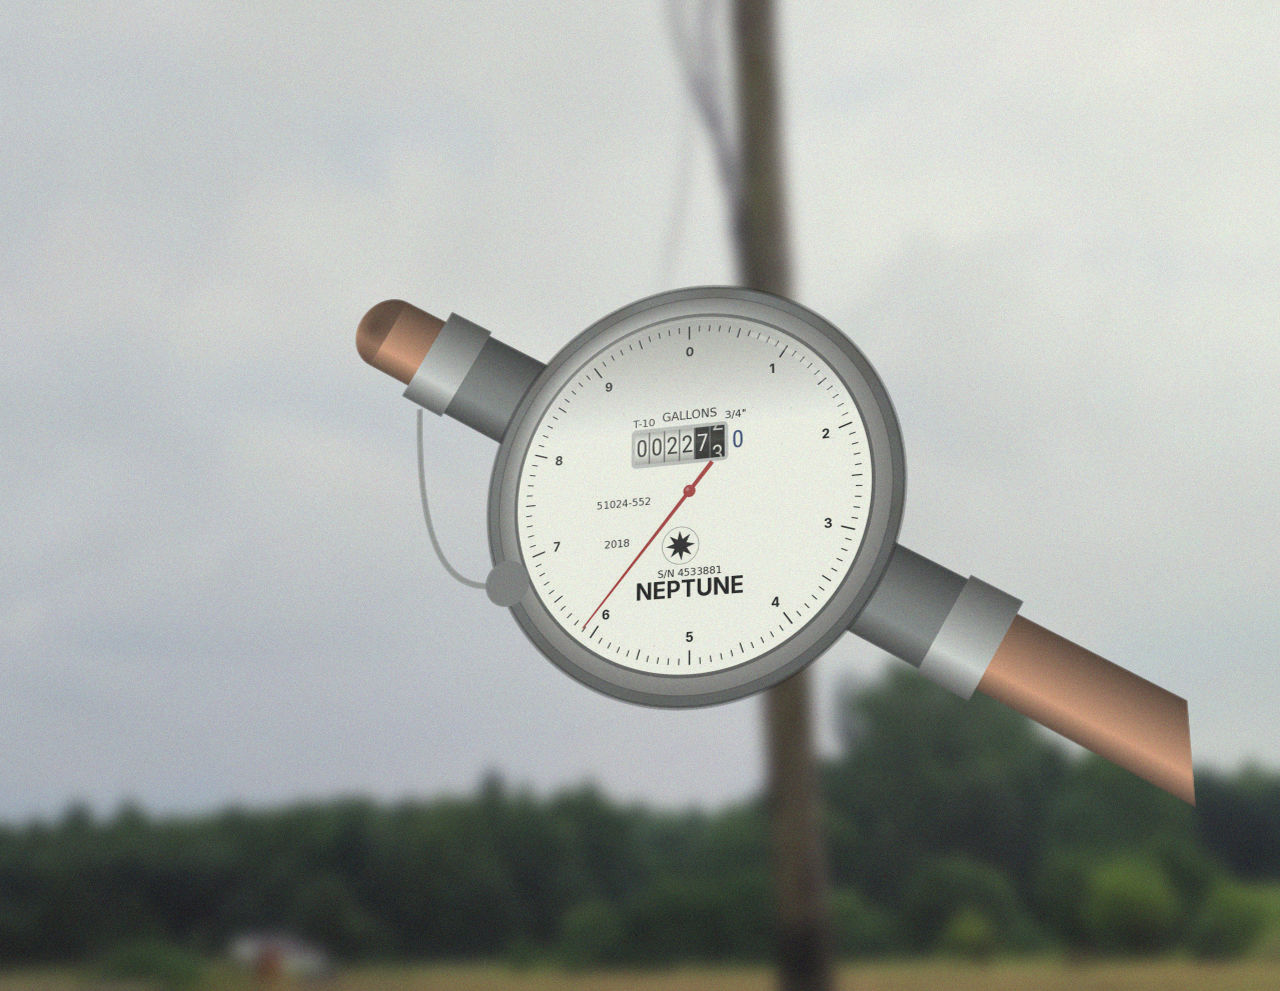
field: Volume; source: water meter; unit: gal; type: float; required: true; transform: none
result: 22726.1 gal
